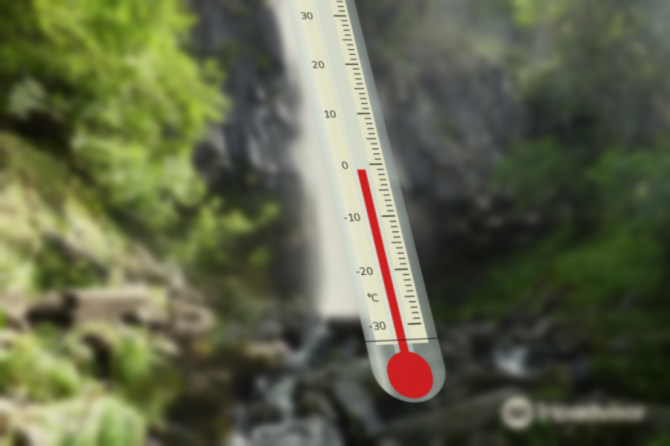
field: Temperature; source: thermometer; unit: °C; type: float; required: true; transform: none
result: -1 °C
